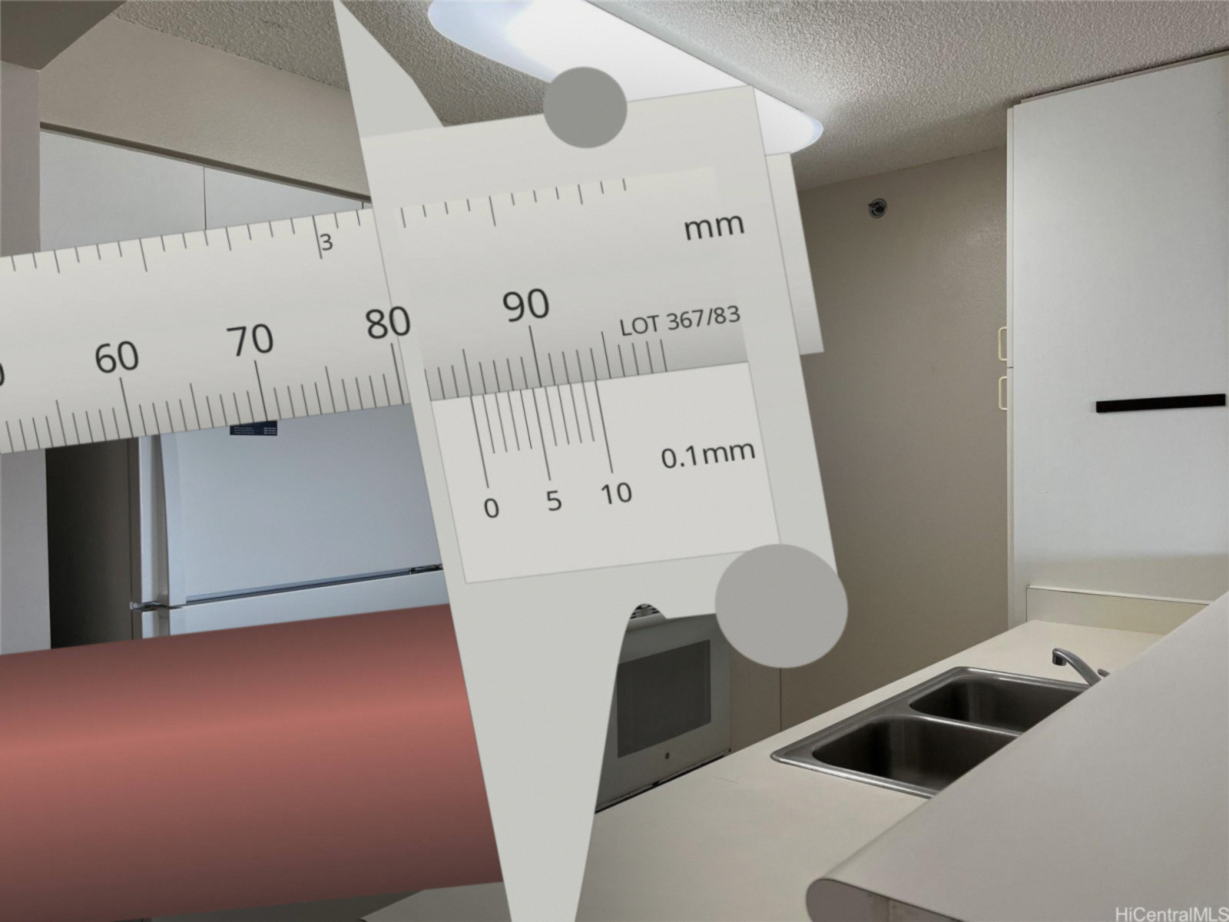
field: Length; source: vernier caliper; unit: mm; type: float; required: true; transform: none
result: 84.9 mm
